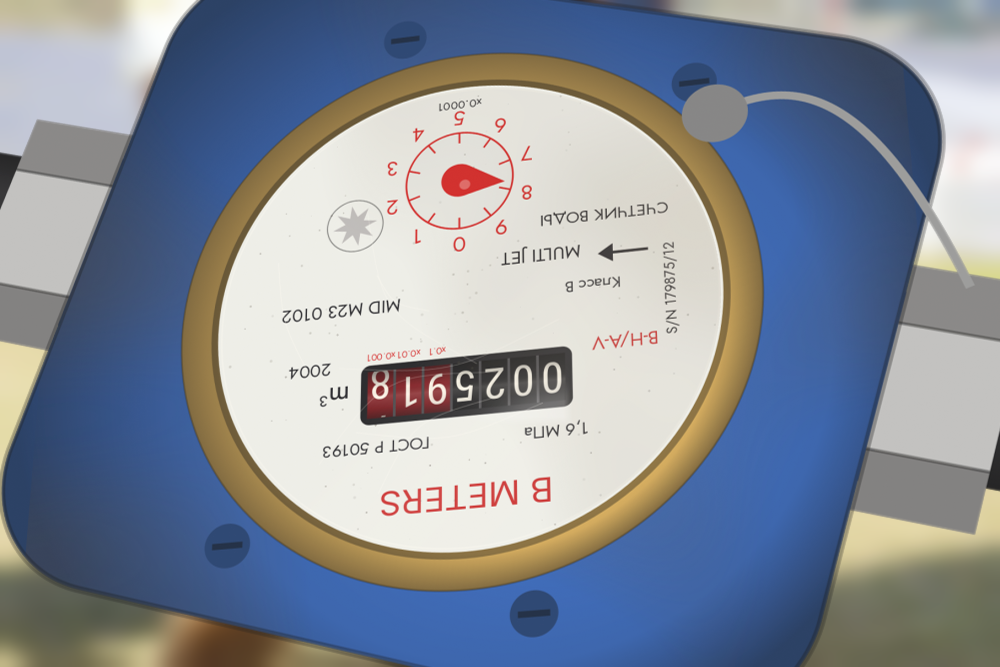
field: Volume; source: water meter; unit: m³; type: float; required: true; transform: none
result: 25.9177 m³
